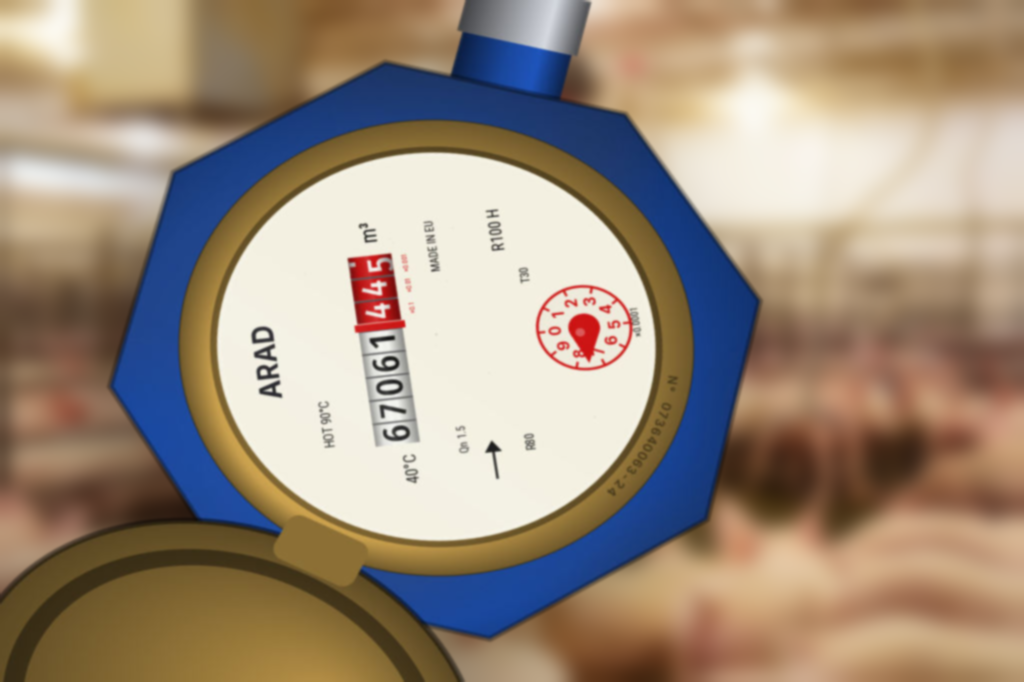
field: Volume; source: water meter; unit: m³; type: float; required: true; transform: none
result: 67061.4447 m³
